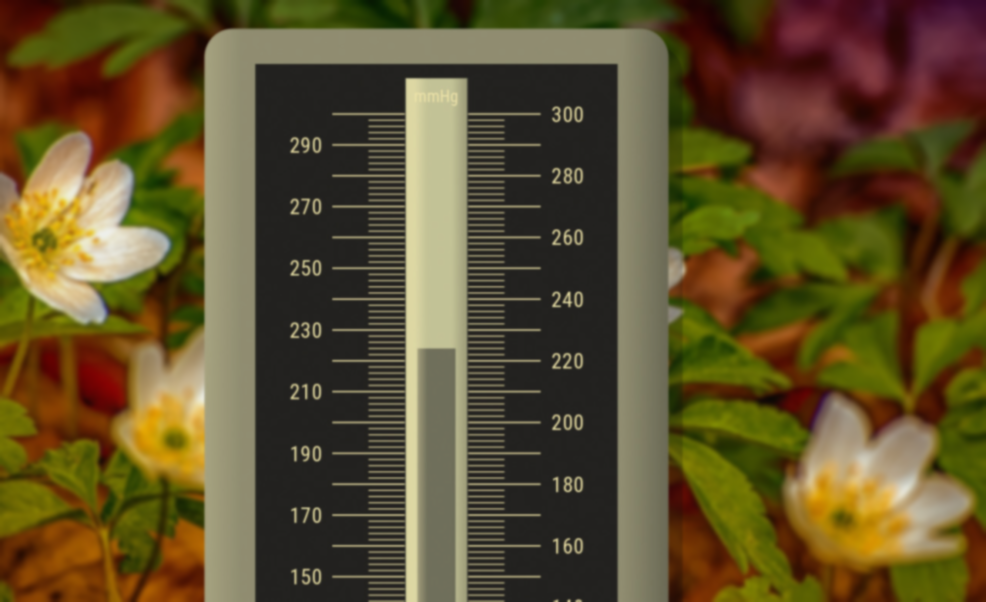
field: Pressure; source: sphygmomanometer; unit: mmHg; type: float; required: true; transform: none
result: 224 mmHg
